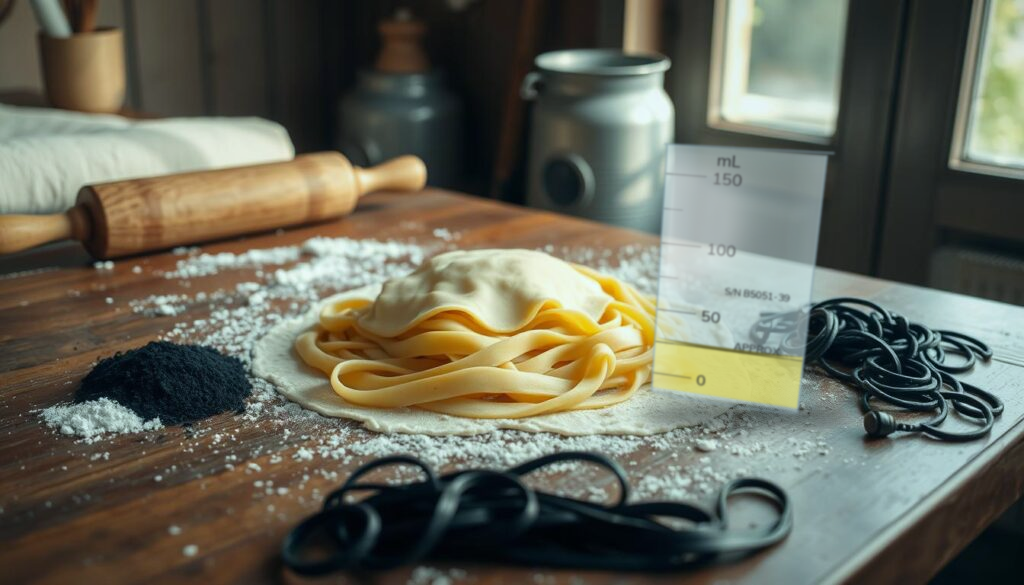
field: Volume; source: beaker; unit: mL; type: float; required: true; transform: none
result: 25 mL
